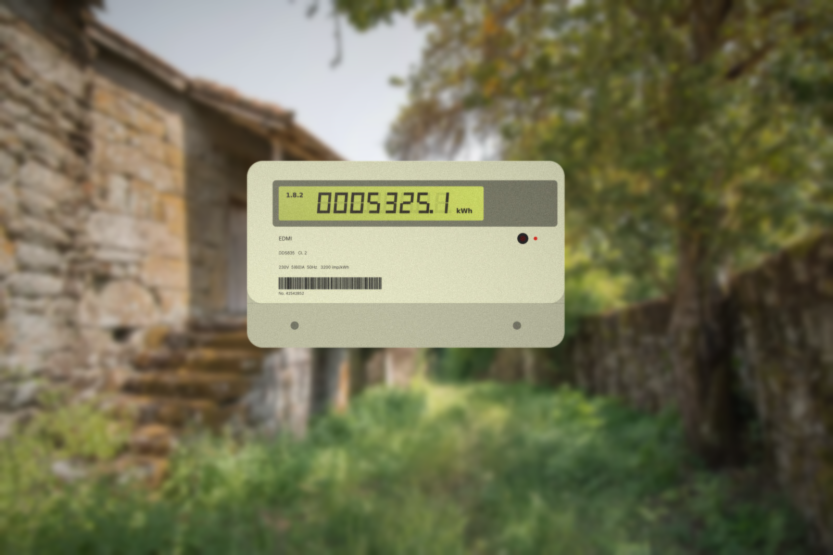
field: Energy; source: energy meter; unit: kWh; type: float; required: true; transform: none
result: 5325.1 kWh
